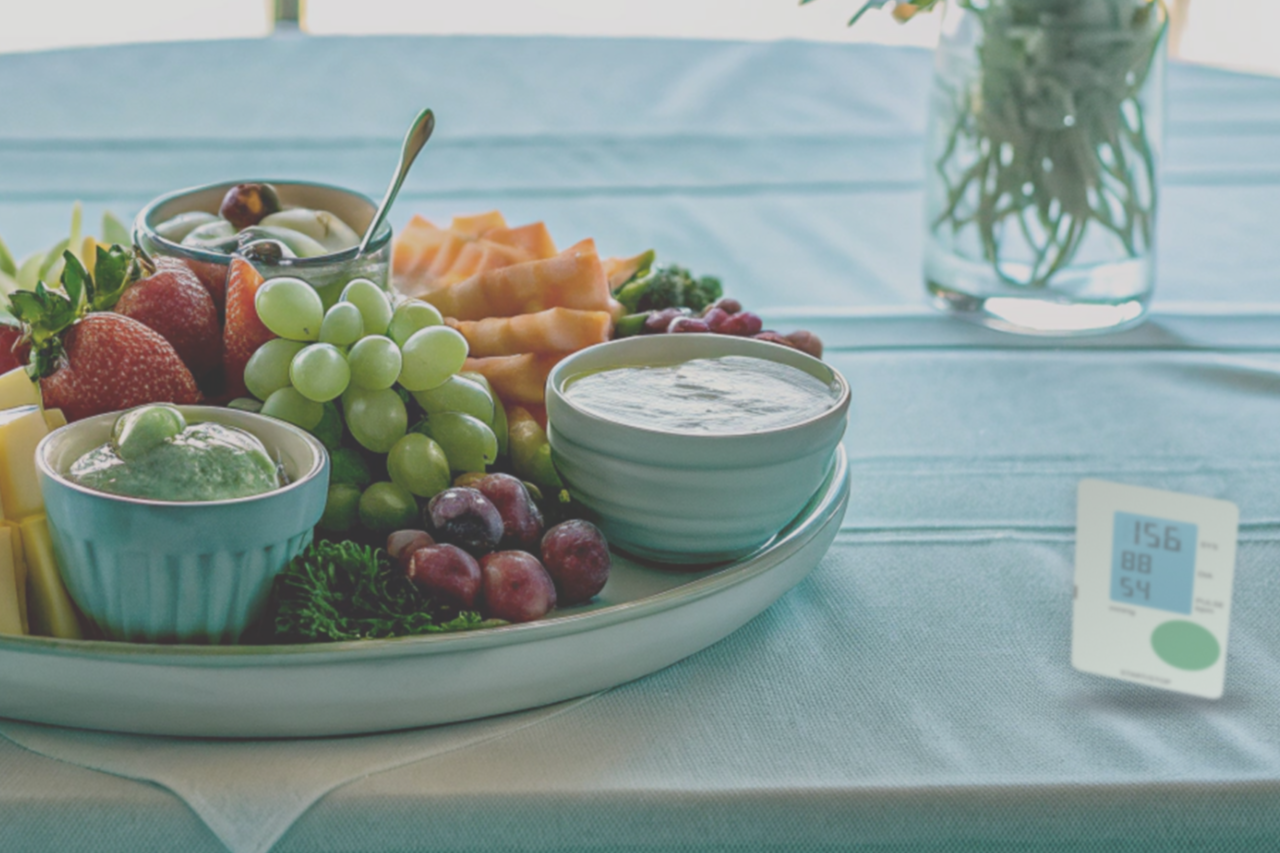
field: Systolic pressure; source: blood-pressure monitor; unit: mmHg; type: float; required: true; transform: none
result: 156 mmHg
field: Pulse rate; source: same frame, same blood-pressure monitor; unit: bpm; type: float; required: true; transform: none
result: 54 bpm
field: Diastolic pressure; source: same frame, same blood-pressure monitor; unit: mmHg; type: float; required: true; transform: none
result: 88 mmHg
